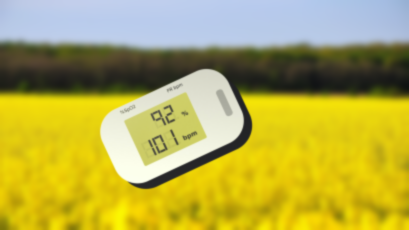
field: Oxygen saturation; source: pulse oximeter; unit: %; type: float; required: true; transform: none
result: 92 %
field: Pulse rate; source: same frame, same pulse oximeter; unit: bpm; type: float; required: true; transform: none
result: 101 bpm
